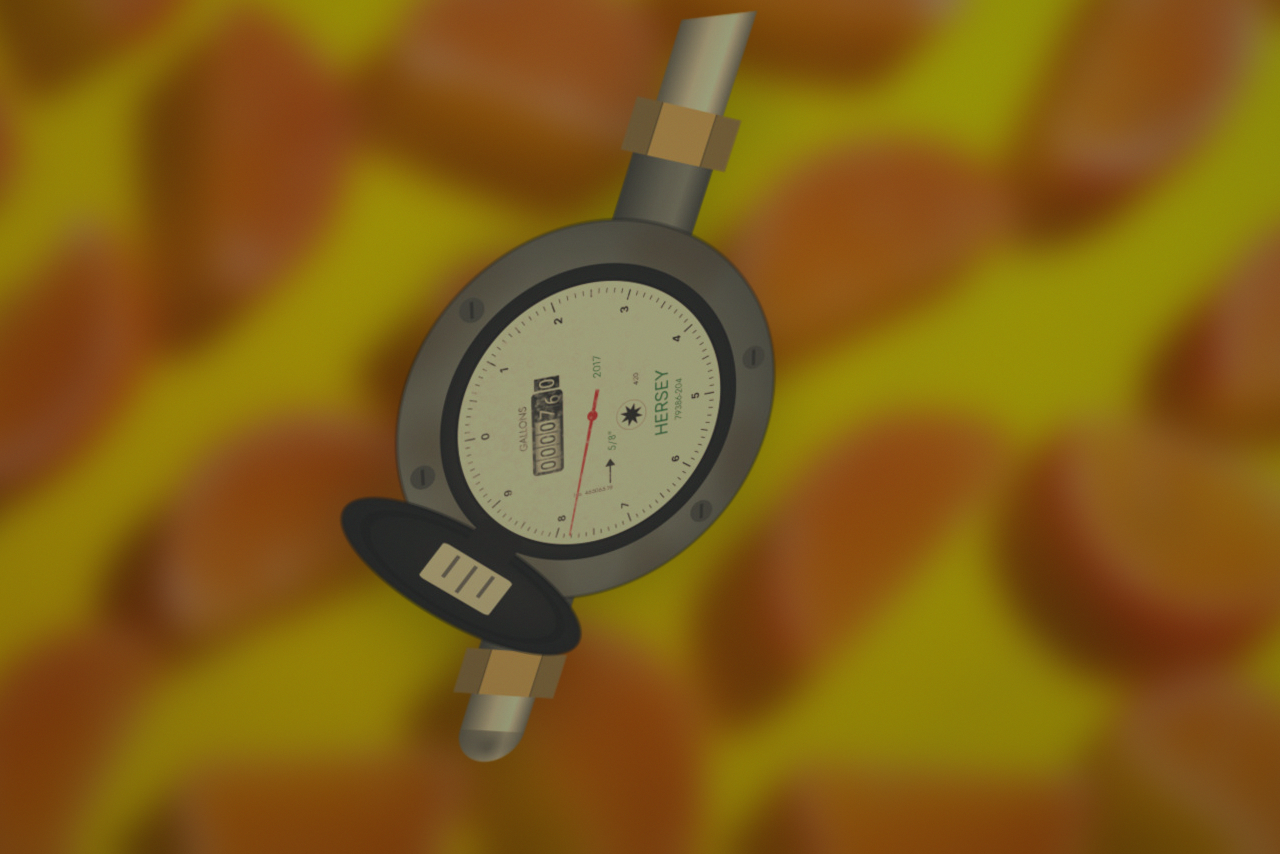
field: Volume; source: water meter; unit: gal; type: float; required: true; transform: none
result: 757.8 gal
